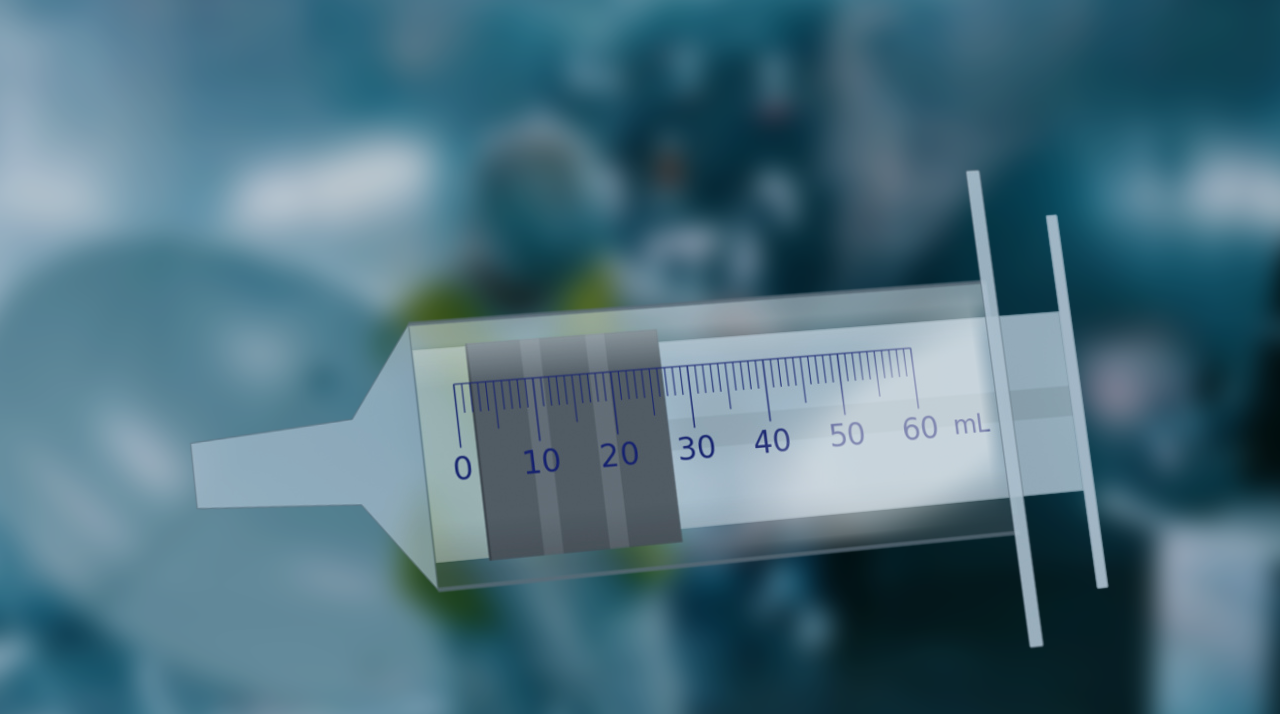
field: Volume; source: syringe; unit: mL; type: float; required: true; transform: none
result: 2 mL
